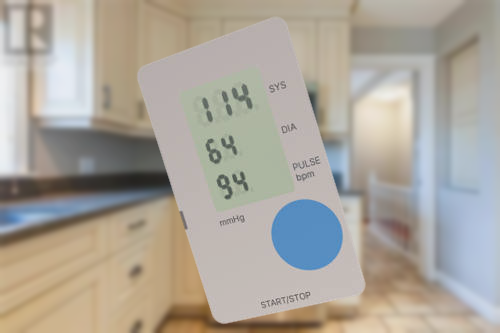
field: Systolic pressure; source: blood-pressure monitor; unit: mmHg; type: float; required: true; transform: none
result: 114 mmHg
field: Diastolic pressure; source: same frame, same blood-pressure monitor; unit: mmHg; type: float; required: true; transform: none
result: 64 mmHg
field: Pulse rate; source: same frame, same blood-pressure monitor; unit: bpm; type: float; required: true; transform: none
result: 94 bpm
